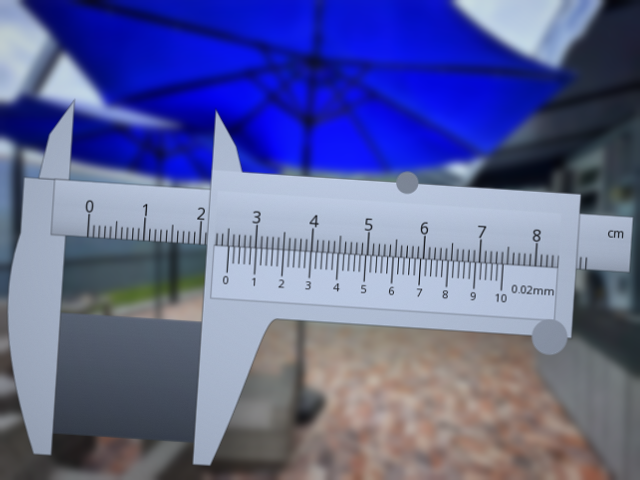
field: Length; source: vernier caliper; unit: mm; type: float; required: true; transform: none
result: 25.2 mm
